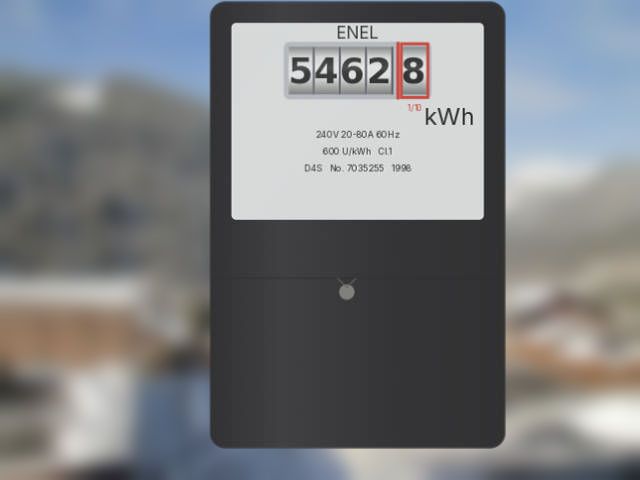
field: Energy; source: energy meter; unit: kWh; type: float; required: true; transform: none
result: 5462.8 kWh
